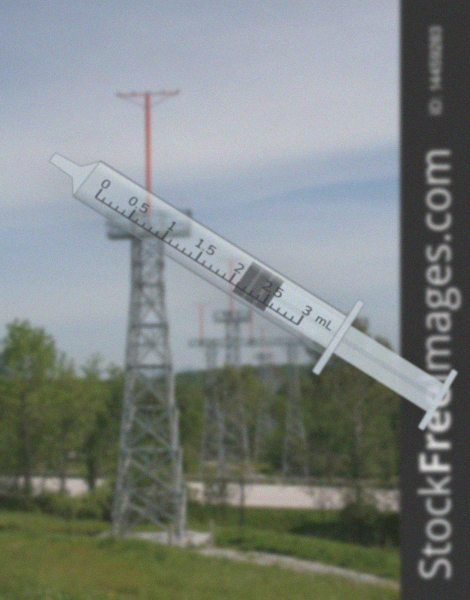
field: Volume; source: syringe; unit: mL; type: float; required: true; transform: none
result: 2.1 mL
